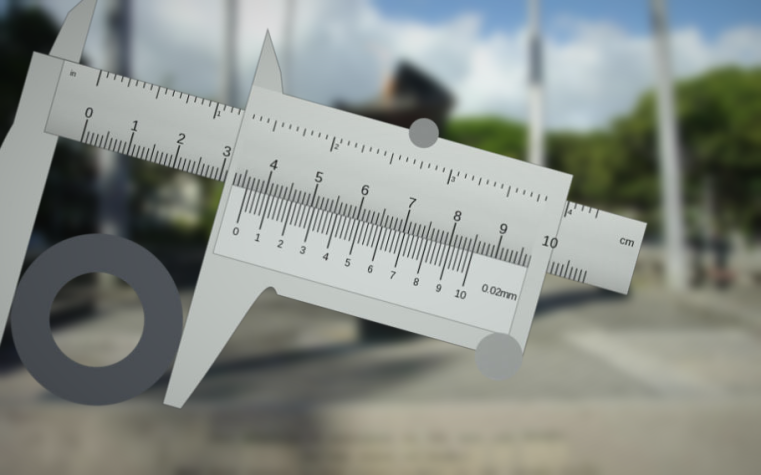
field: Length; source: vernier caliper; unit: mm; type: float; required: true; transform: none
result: 36.0 mm
